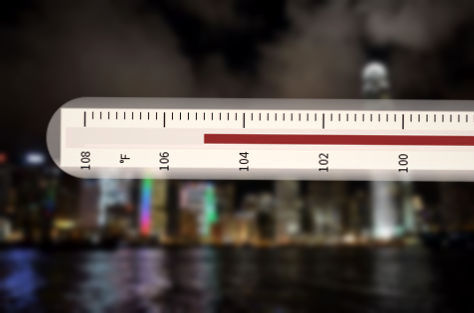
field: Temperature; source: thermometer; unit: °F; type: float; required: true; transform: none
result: 105 °F
